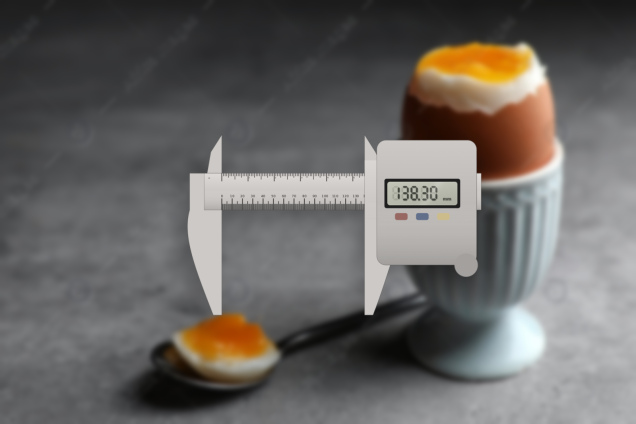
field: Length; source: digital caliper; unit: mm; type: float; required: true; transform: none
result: 138.30 mm
